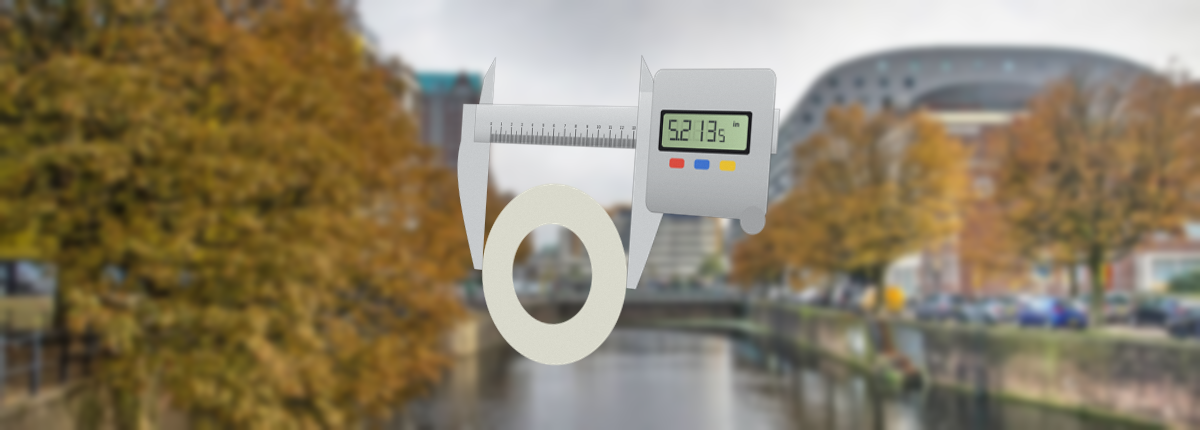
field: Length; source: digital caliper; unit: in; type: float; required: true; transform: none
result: 5.2135 in
